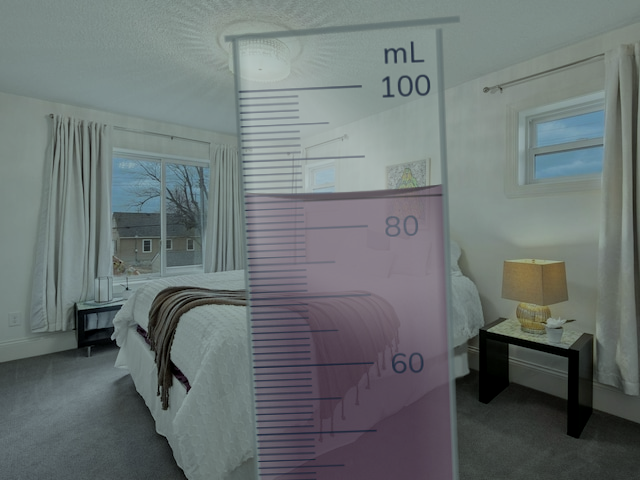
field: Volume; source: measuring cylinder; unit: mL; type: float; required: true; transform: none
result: 84 mL
